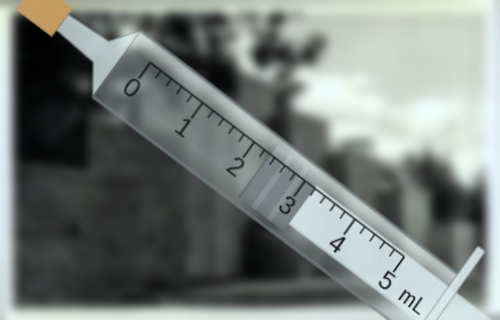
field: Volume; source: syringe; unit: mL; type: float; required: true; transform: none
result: 2.3 mL
